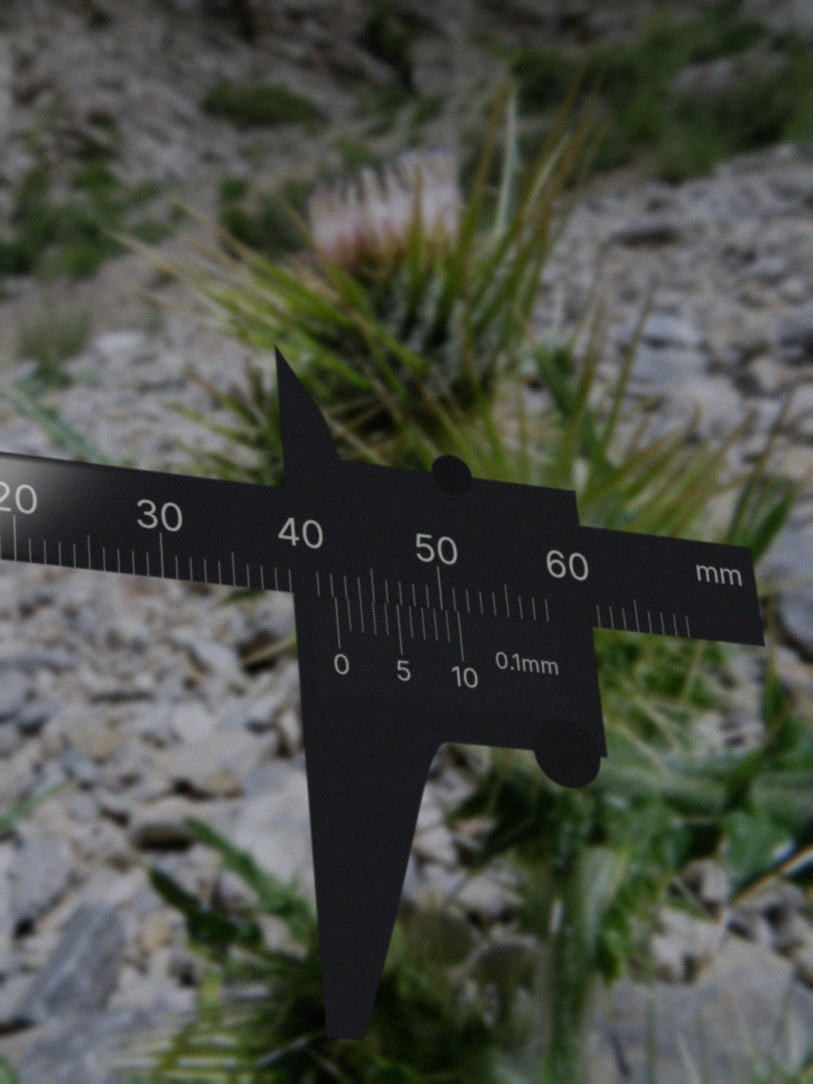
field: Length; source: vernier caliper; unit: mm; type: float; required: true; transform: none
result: 42.2 mm
